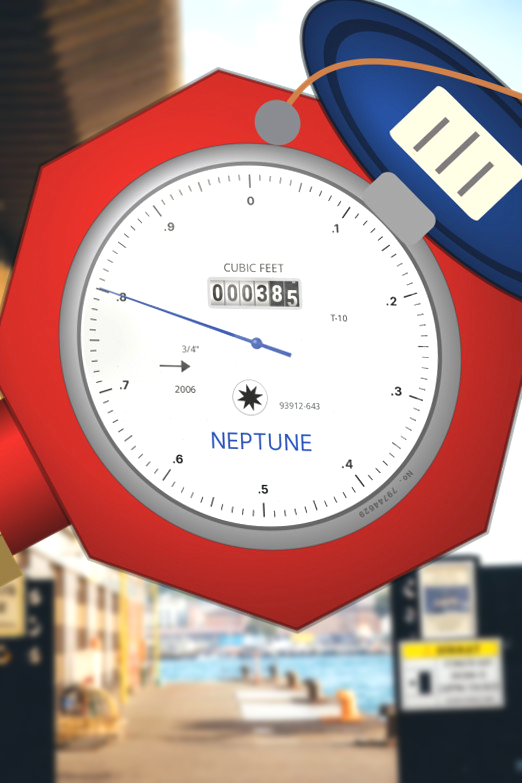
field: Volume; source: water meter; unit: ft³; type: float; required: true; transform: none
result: 384.80 ft³
